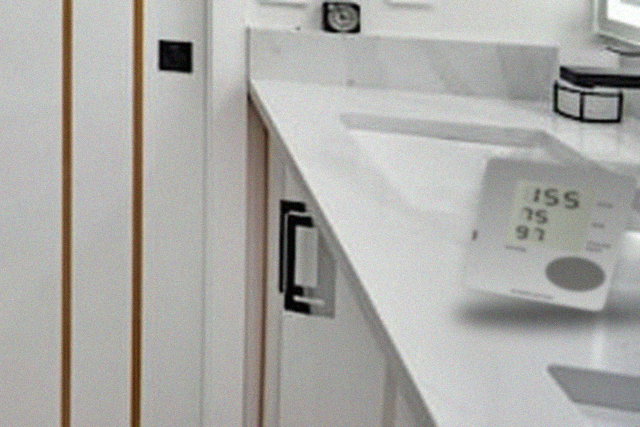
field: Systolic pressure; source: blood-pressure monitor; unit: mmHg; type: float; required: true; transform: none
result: 155 mmHg
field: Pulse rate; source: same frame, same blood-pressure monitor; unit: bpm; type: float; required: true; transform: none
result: 97 bpm
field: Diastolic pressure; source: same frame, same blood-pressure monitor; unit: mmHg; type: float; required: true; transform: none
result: 75 mmHg
